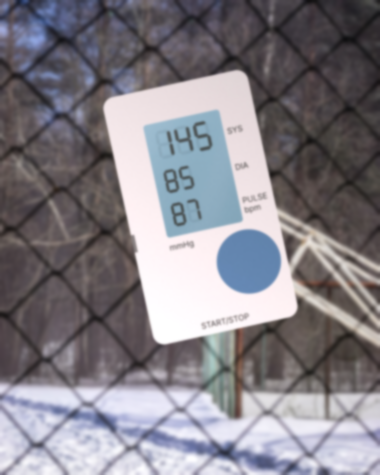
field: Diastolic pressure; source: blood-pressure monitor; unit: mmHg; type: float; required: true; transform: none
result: 85 mmHg
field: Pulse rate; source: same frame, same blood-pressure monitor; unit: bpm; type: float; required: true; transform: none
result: 87 bpm
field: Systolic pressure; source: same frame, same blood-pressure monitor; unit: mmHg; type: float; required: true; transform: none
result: 145 mmHg
